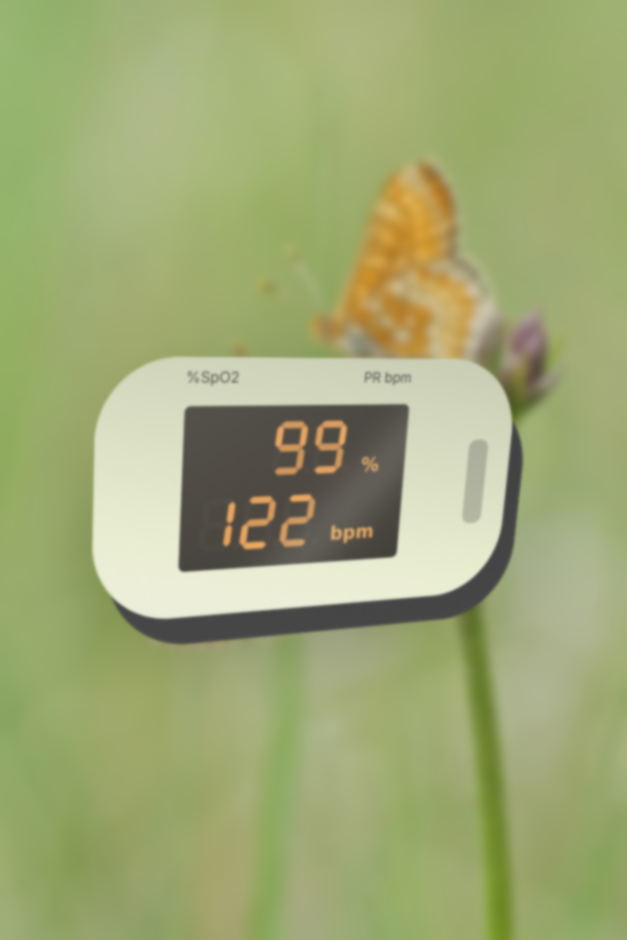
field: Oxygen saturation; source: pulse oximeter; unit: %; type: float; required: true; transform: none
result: 99 %
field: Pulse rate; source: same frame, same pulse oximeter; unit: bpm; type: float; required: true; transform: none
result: 122 bpm
